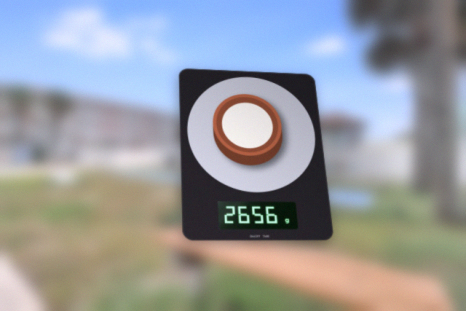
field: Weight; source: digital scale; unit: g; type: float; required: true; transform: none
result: 2656 g
